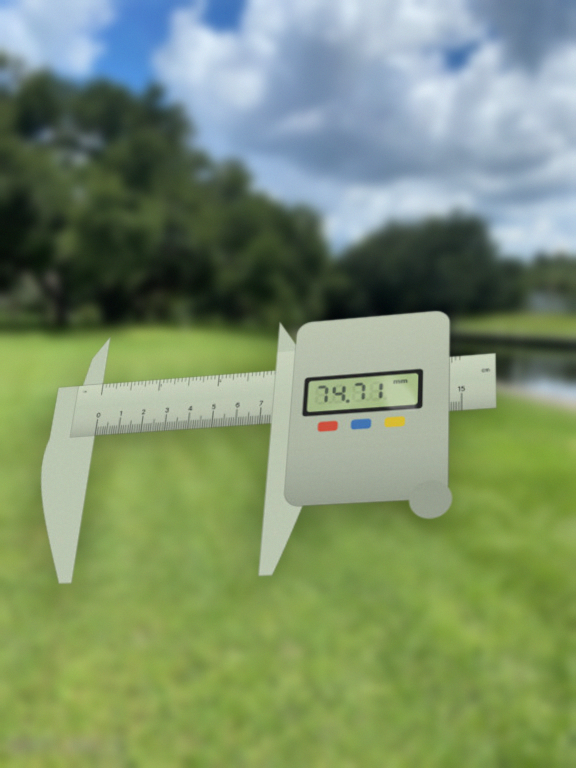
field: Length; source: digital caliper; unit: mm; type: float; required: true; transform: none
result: 74.71 mm
